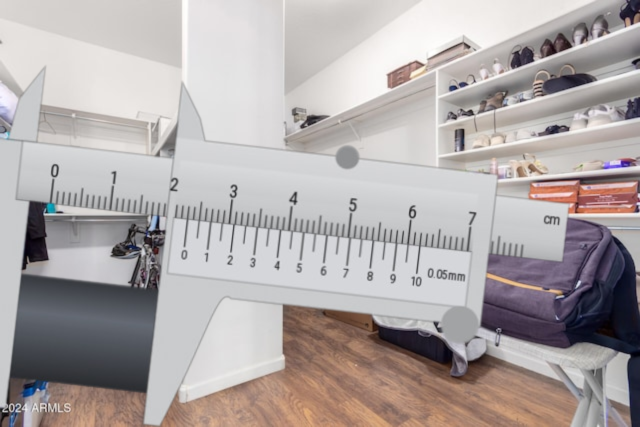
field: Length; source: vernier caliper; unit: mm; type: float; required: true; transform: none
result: 23.0 mm
